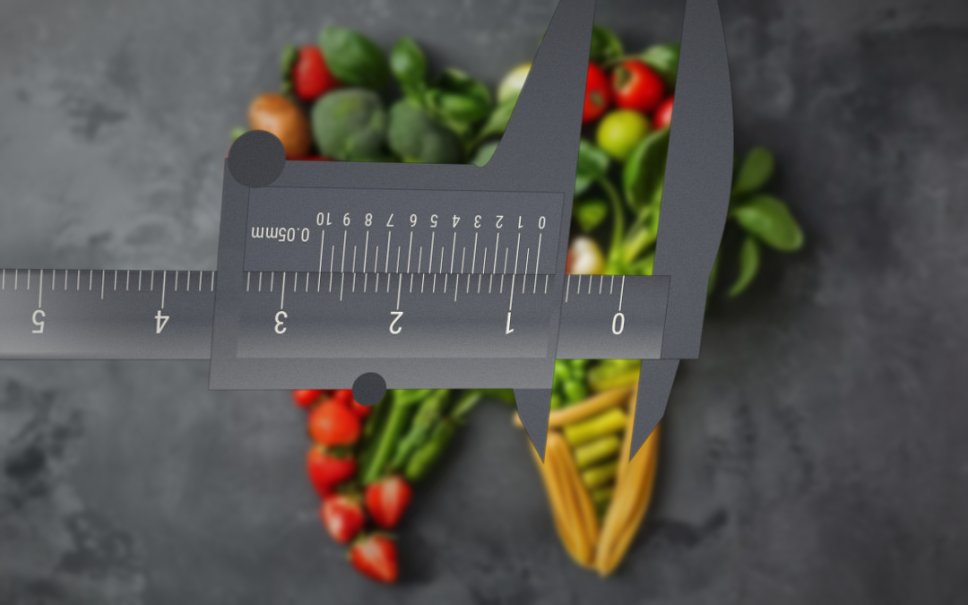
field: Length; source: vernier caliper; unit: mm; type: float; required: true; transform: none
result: 8.0 mm
